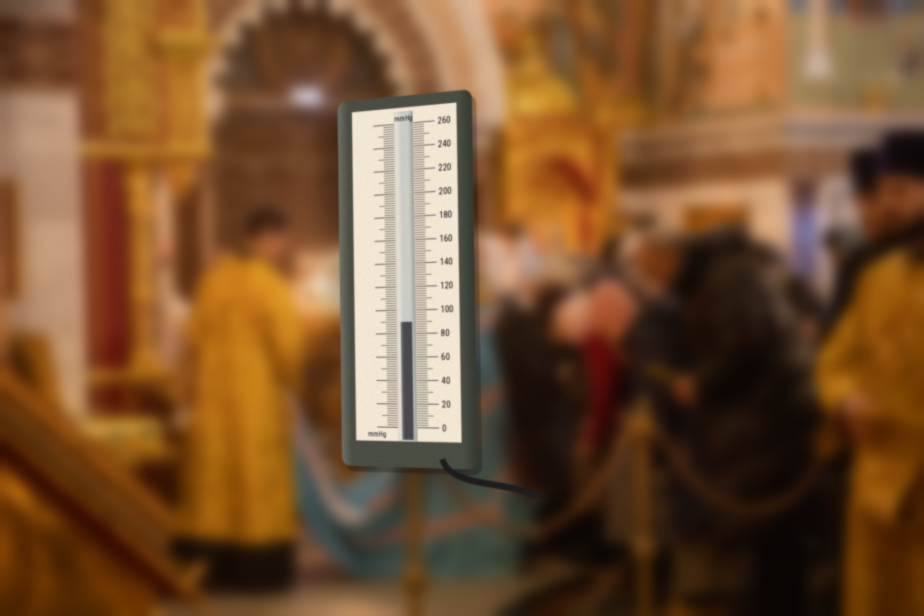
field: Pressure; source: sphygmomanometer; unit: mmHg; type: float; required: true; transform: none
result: 90 mmHg
